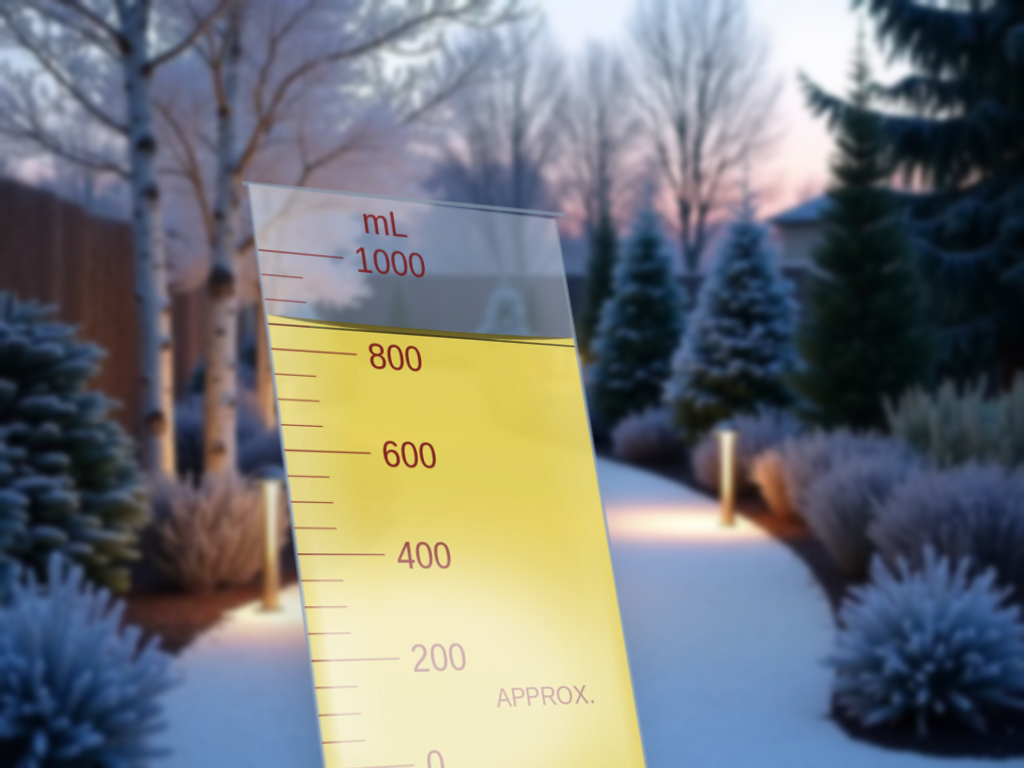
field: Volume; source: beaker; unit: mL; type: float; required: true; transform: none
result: 850 mL
